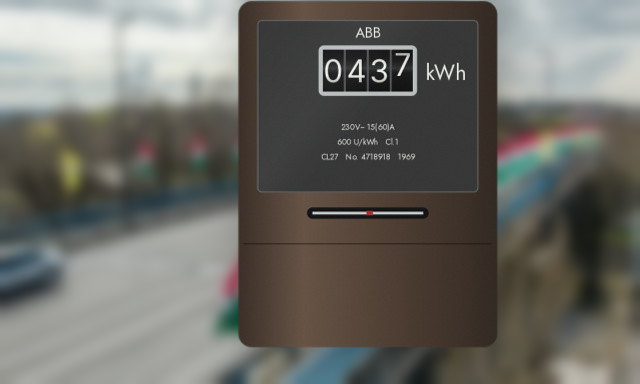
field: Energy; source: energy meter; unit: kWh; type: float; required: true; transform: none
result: 437 kWh
